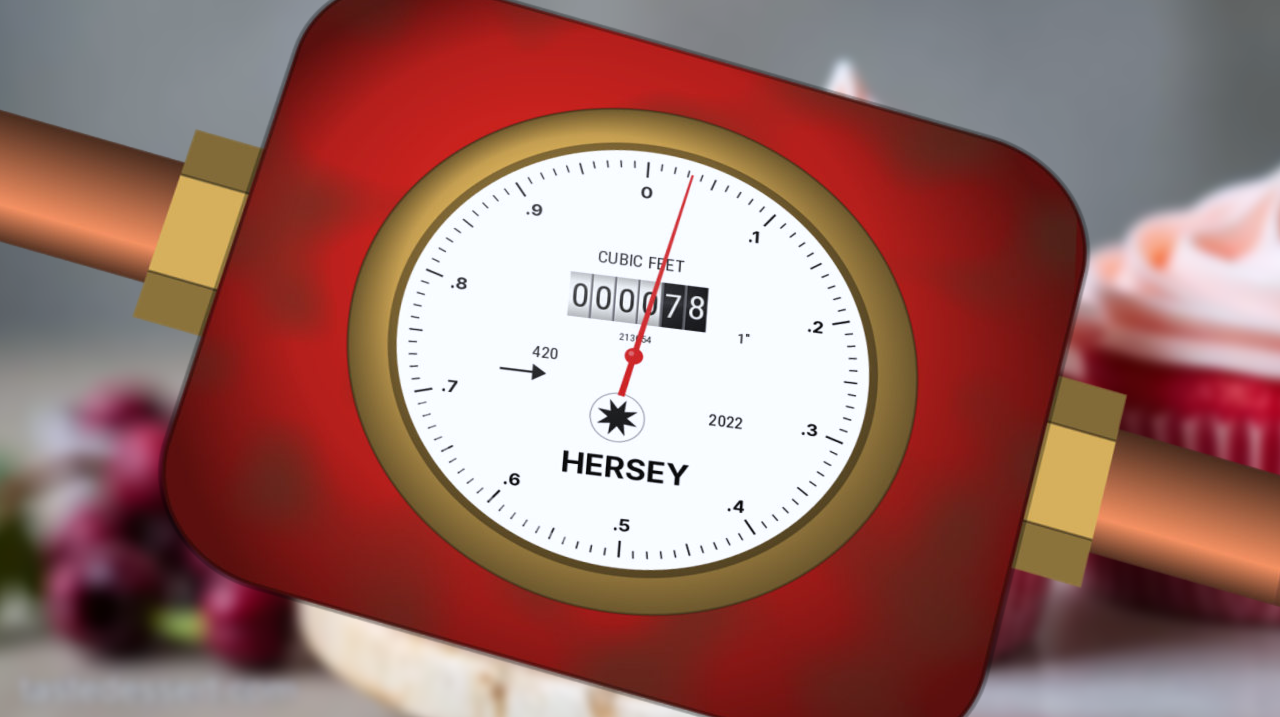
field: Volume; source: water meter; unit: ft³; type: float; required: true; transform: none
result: 78.03 ft³
